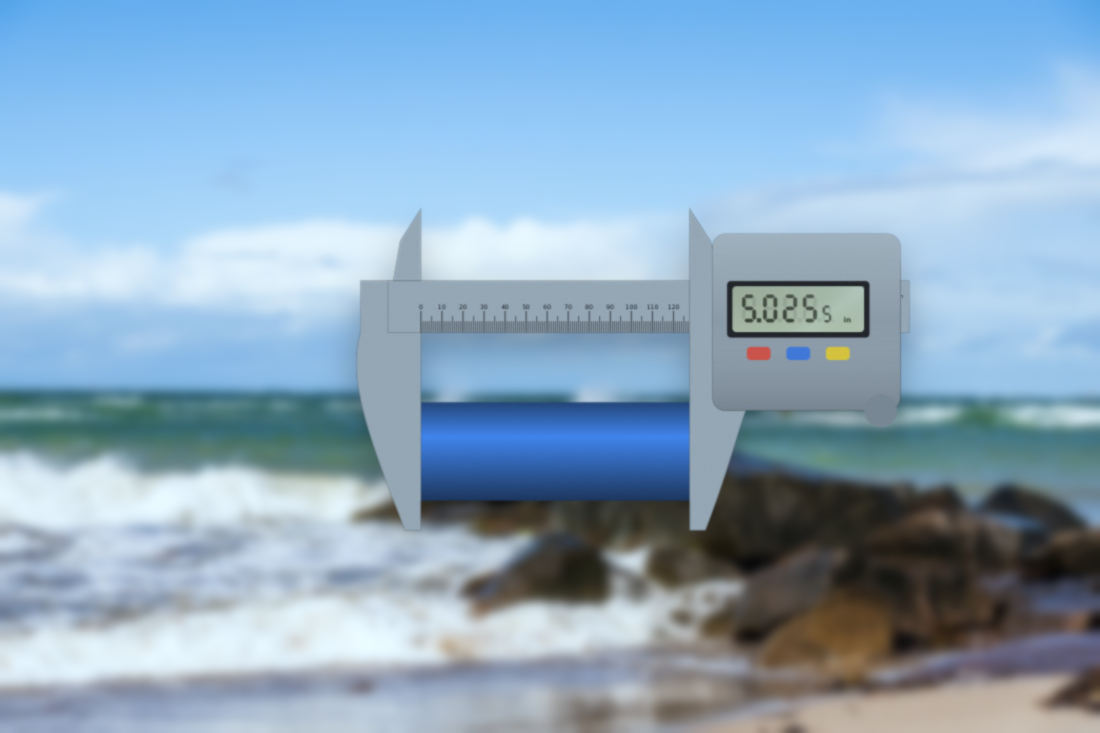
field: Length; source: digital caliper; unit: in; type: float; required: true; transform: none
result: 5.0255 in
